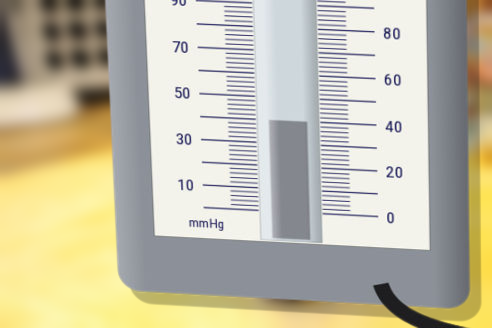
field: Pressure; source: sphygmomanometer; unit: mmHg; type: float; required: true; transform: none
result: 40 mmHg
